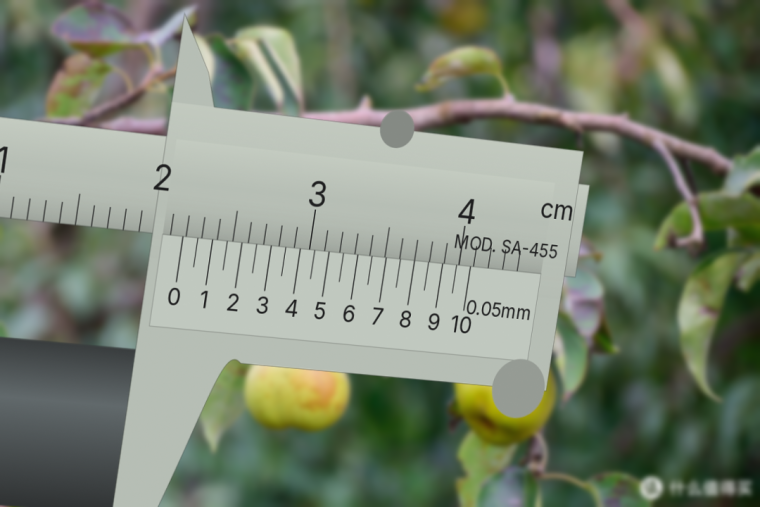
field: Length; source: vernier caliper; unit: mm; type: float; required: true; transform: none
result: 21.8 mm
